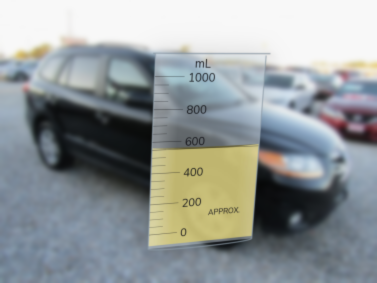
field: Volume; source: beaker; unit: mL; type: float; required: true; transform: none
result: 550 mL
